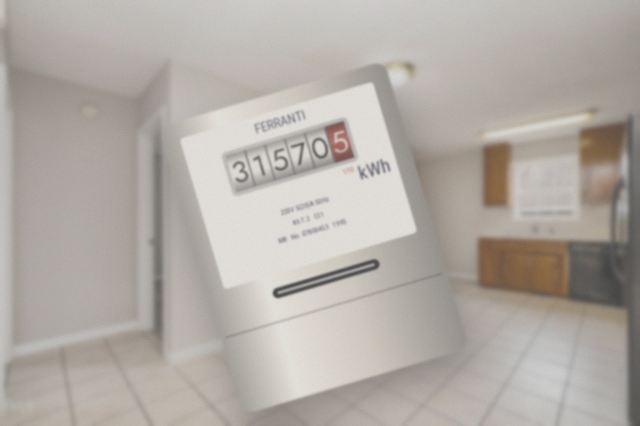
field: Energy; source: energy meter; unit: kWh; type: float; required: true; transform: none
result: 31570.5 kWh
